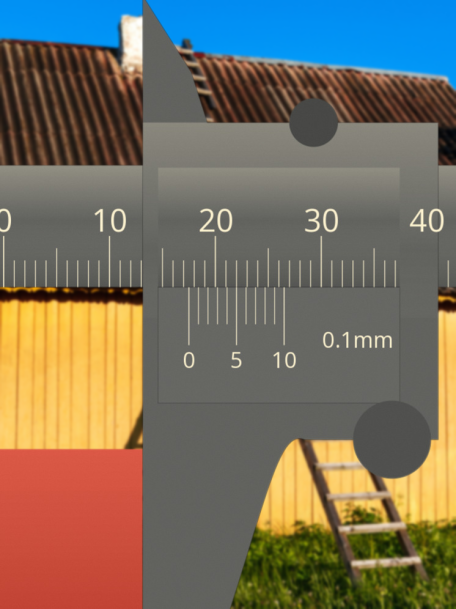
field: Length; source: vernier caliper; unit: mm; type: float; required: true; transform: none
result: 17.5 mm
